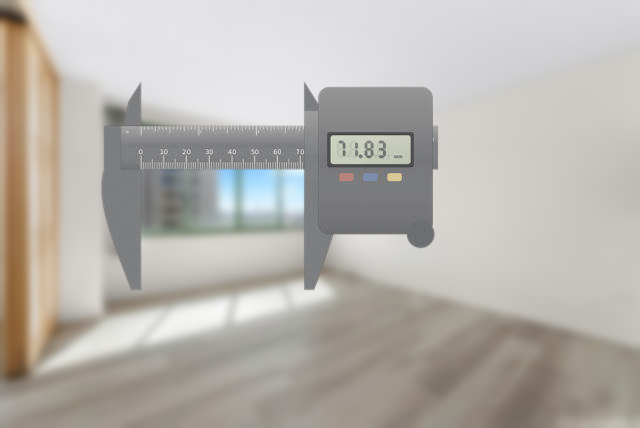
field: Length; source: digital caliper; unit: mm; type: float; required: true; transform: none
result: 71.83 mm
